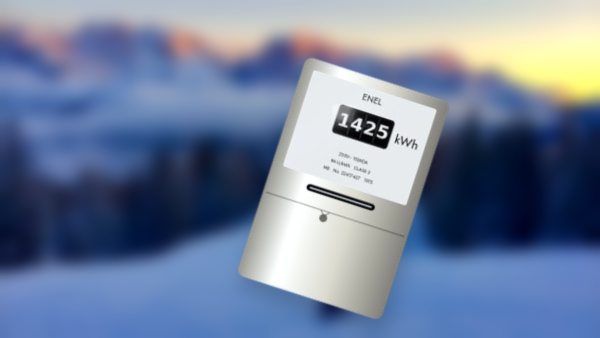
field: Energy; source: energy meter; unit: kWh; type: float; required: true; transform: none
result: 1425 kWh
